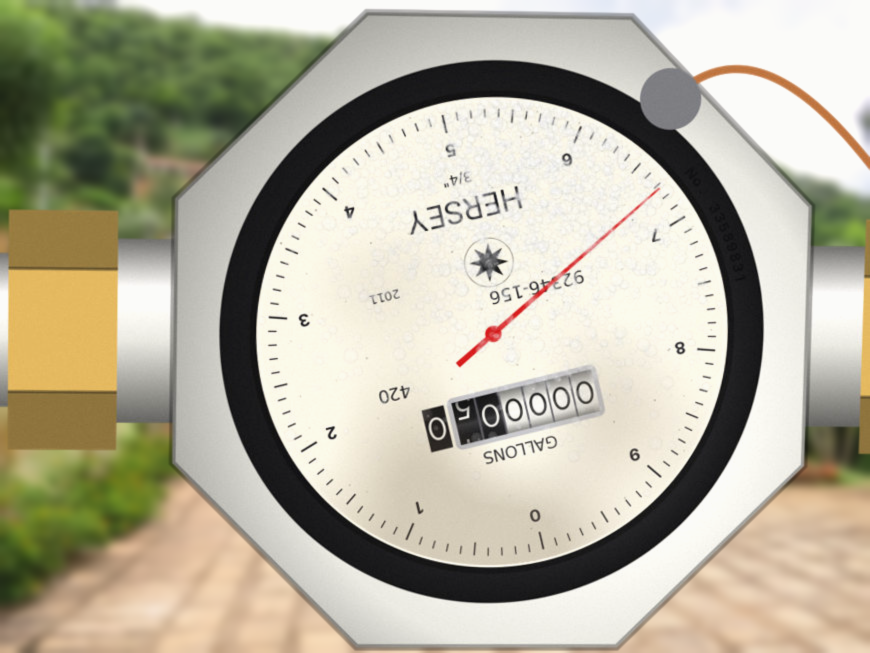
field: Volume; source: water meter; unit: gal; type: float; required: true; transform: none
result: 46.7 gal
